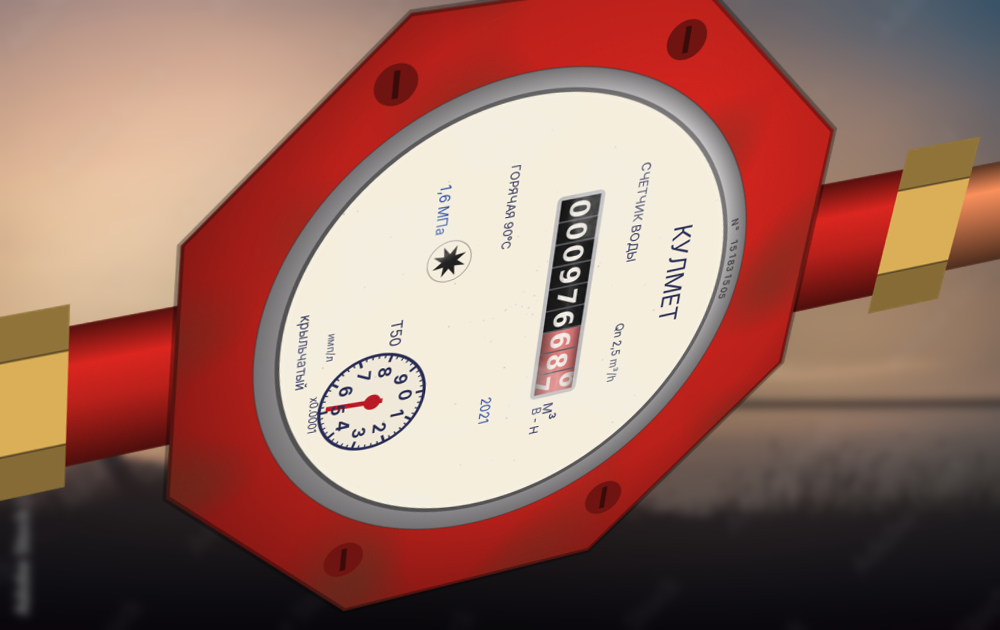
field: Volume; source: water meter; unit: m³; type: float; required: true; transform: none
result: 976.6865 m³
